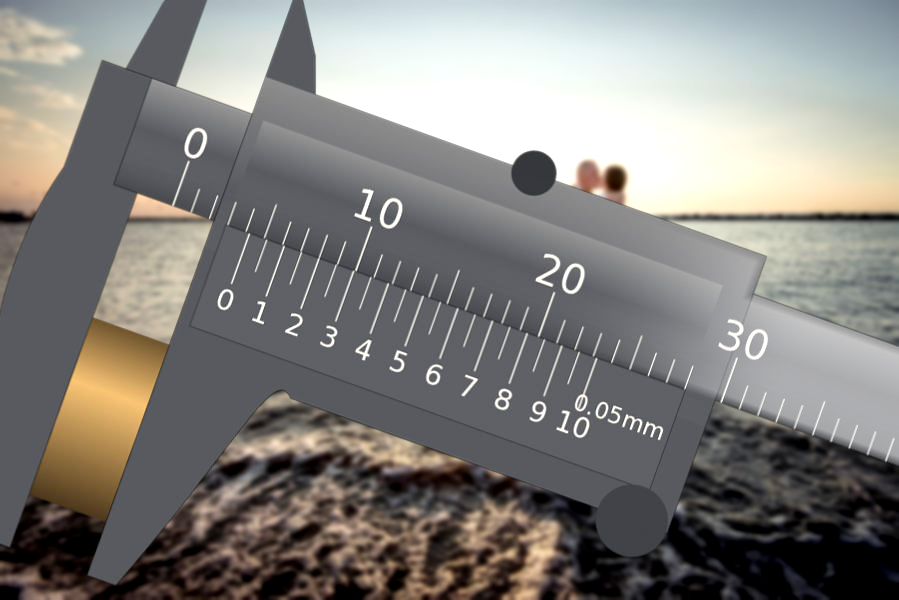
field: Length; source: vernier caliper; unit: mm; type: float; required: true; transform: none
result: 4.2 mm
